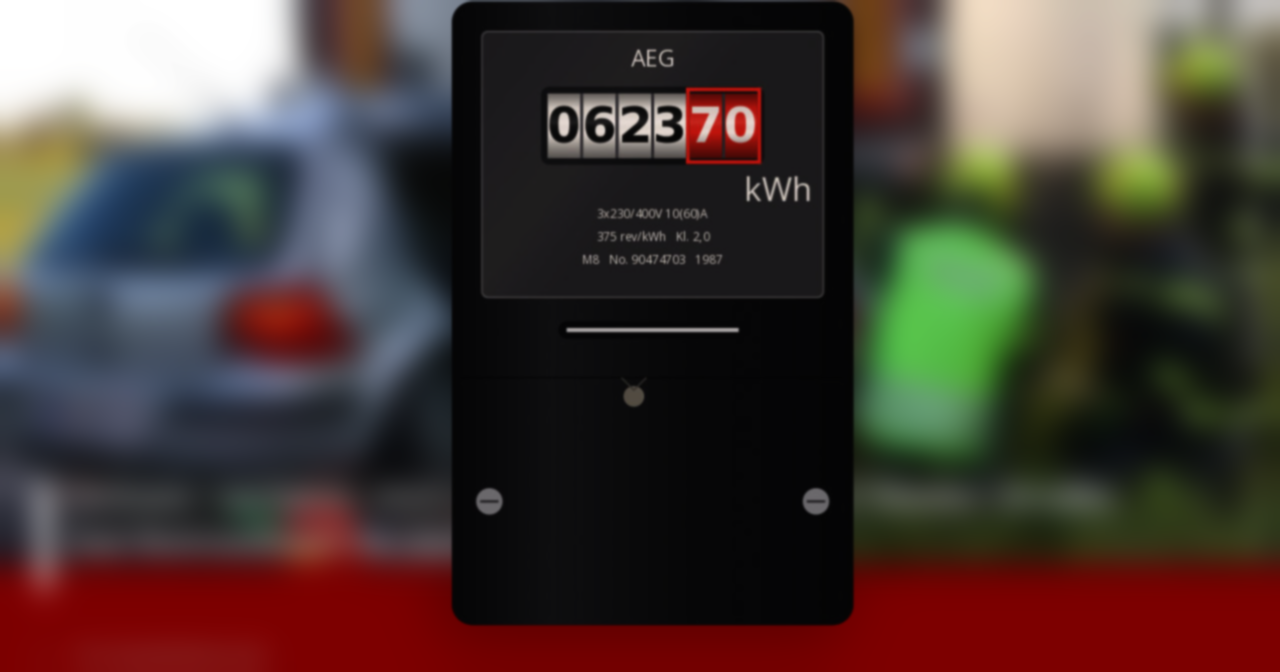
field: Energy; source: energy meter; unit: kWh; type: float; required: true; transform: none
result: 623.70 kWh
